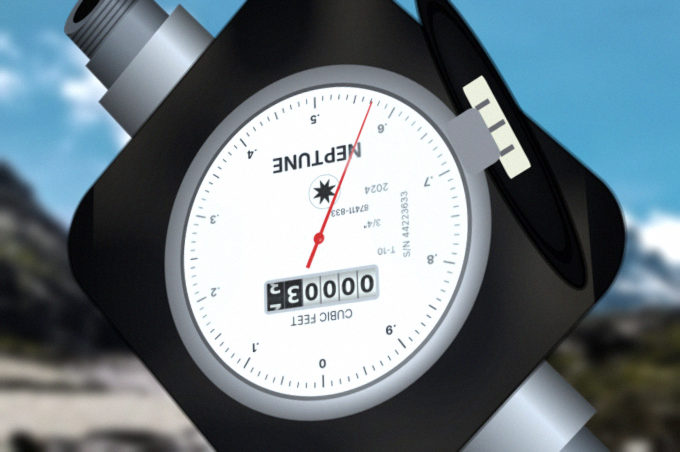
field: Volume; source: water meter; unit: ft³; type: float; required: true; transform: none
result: 32.57 ft³
